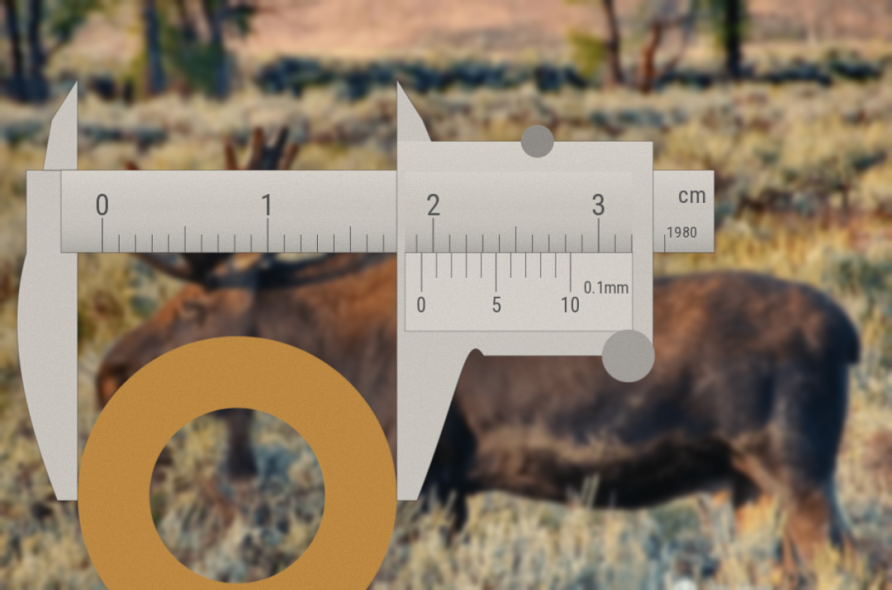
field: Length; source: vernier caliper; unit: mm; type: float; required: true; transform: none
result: 19.3 mm
